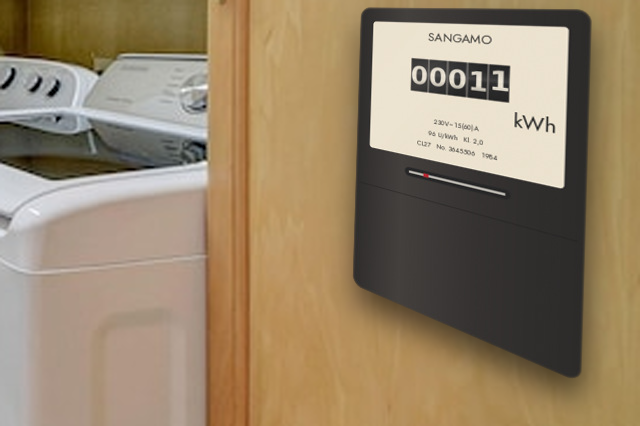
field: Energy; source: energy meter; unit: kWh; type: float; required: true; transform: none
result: 11 kWh
